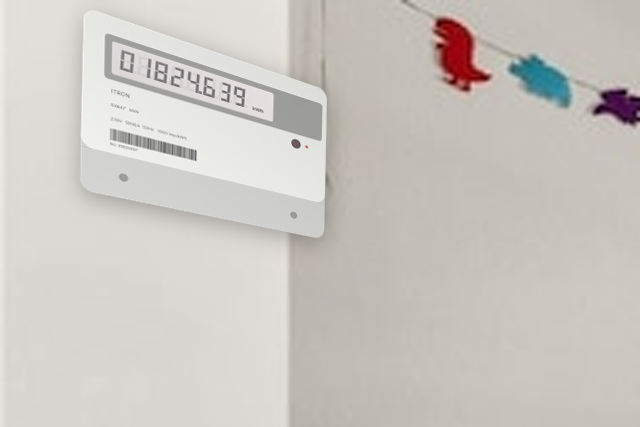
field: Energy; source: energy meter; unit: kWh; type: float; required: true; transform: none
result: 1824.639 kWh
